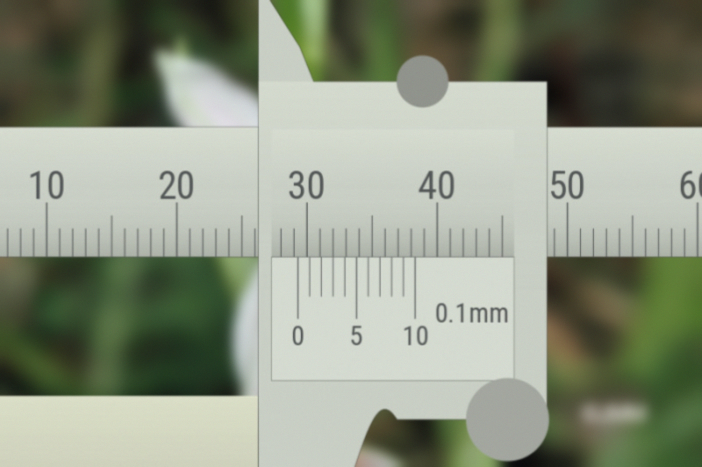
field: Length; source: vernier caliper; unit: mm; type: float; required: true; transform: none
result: 29.3 mm
